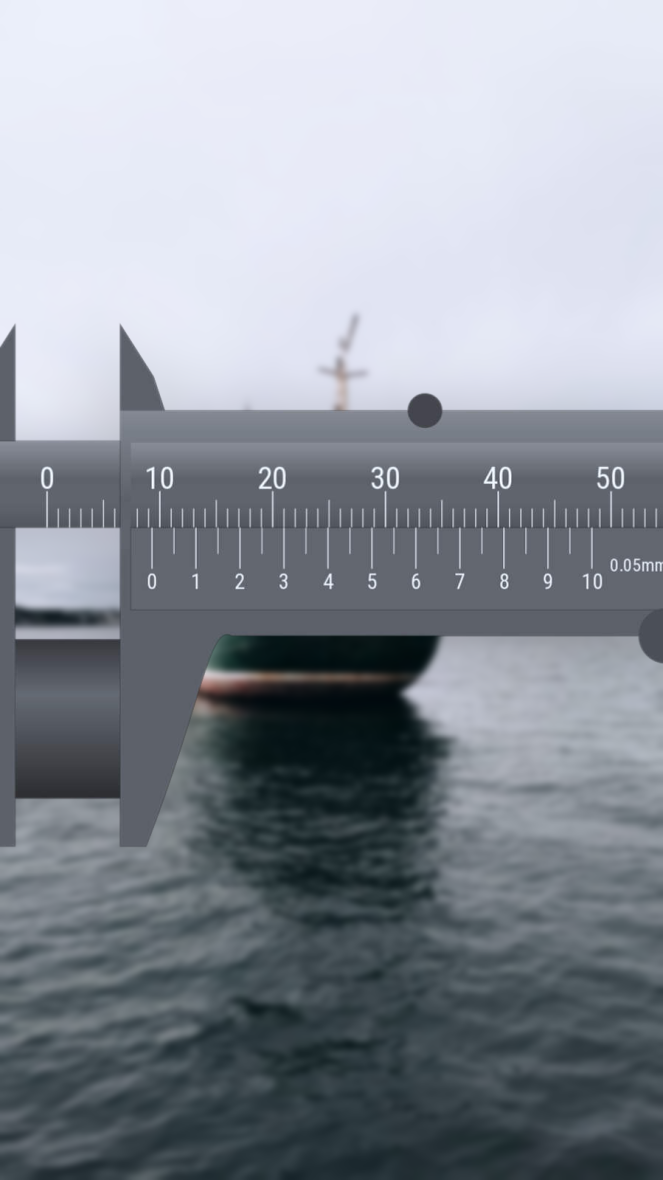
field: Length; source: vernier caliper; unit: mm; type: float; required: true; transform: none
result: 9.3 mm
